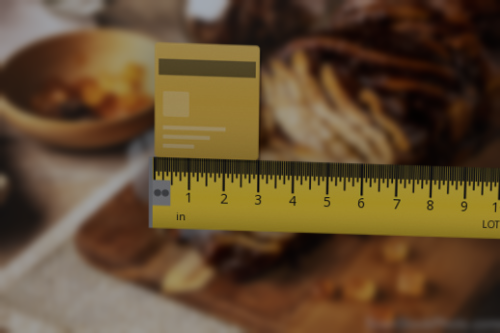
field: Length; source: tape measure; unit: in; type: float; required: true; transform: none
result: 3 in
